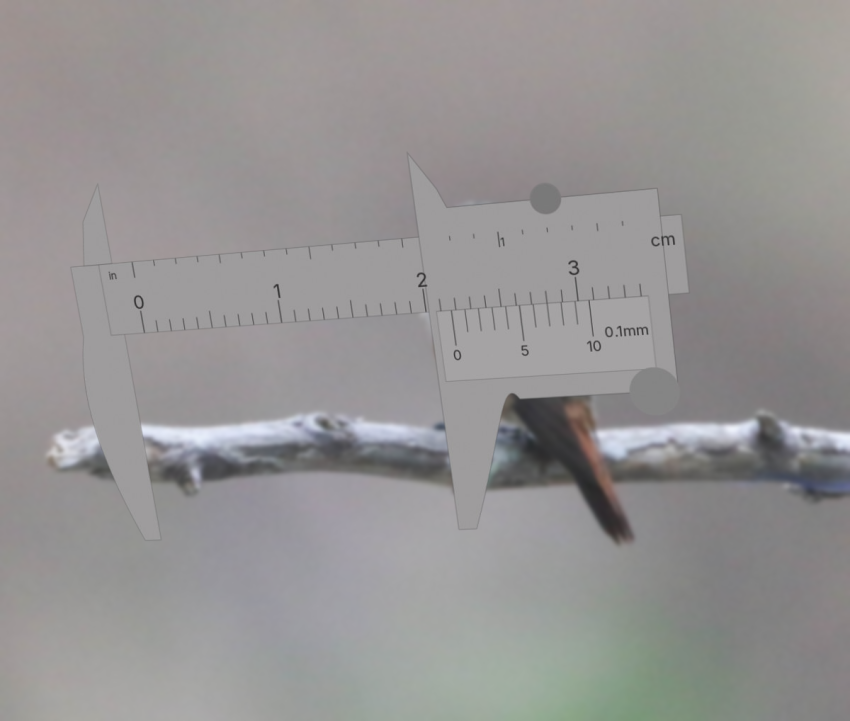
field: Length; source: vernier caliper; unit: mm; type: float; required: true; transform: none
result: 21.7 mm
